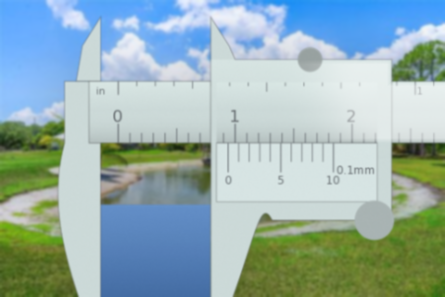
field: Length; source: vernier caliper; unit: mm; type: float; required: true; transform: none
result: 9.4 mm
